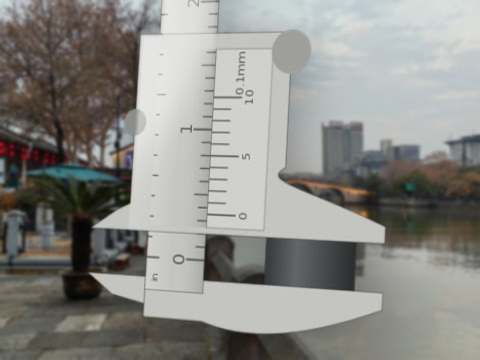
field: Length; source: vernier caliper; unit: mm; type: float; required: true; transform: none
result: 3.5 mm
